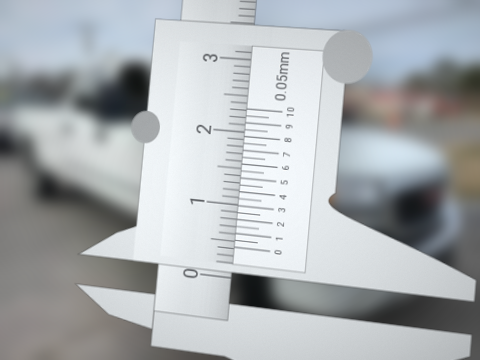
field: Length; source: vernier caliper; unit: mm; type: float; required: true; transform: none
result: 4.2 mm
